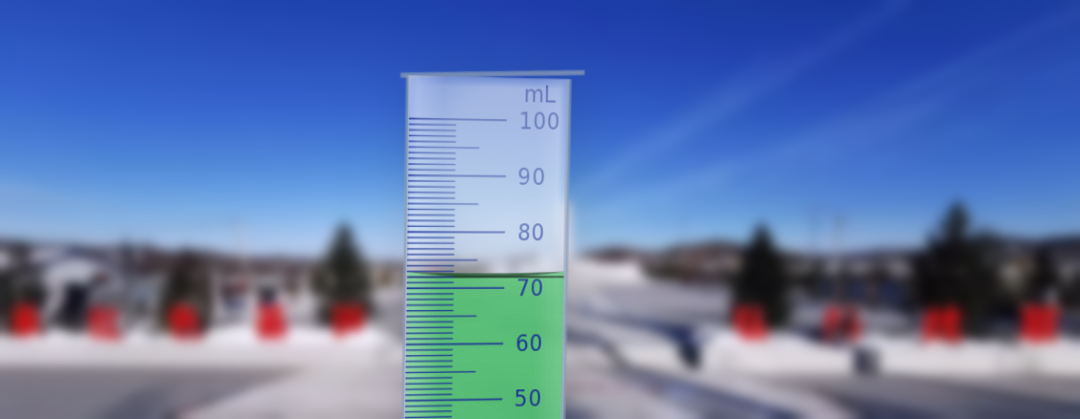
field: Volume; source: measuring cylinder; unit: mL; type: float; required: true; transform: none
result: 72 mL
